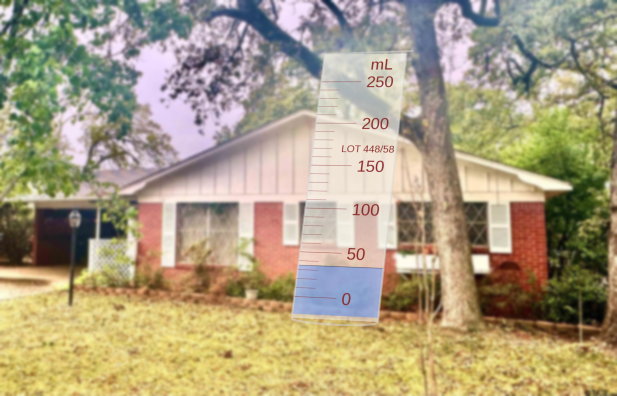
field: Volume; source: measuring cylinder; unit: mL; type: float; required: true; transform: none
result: 35 mL
